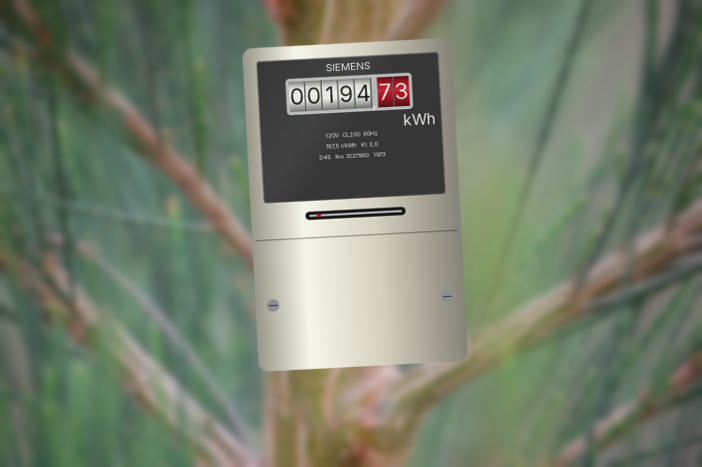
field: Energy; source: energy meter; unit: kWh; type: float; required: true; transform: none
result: 194.73 kWh
